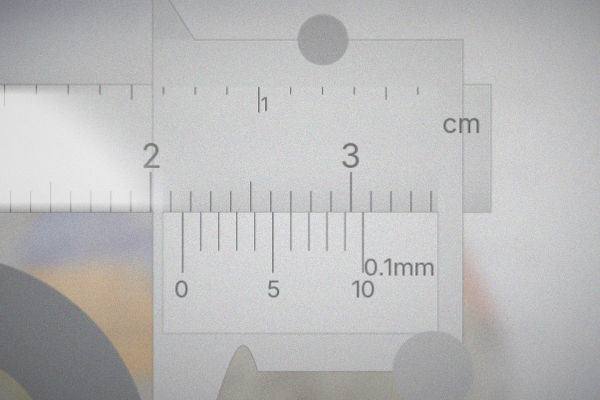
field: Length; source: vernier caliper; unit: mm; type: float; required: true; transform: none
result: 21.6 mm
